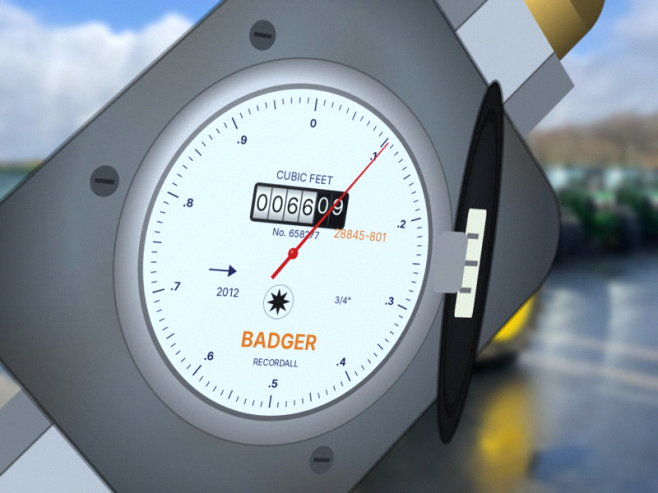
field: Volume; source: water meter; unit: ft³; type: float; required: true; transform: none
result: 6609.10 ft³
